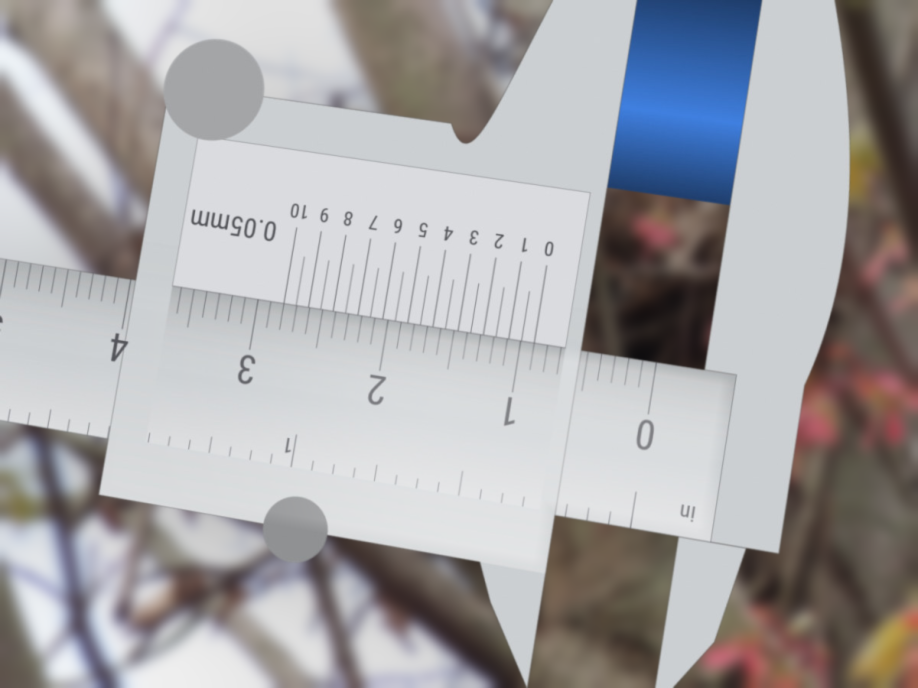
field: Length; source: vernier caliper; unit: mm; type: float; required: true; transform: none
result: 9.0 mm
